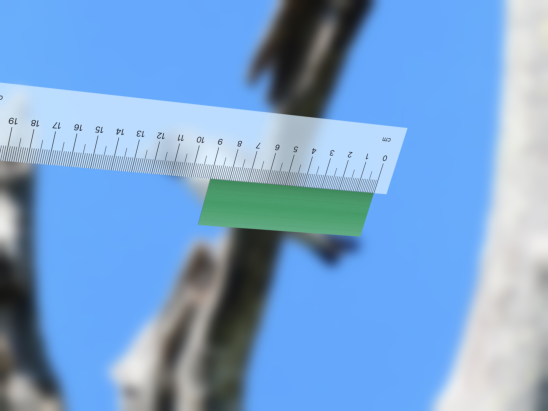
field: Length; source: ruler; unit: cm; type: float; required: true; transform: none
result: 9 cm
